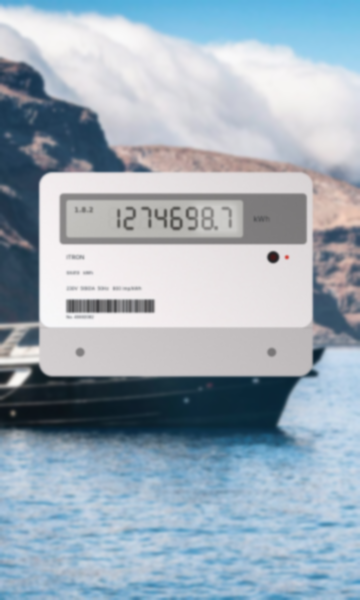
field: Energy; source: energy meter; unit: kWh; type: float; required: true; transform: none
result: 1274698.7 kWh
